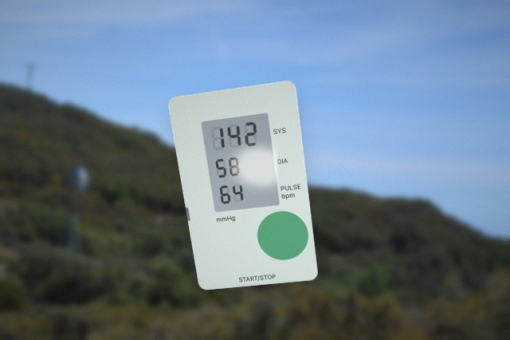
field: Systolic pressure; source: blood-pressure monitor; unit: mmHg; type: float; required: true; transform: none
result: 142 mmHg
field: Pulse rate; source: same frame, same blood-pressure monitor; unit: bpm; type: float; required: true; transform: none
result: 64 bpm
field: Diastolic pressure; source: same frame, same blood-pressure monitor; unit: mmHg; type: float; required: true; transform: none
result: 58 mmHg
